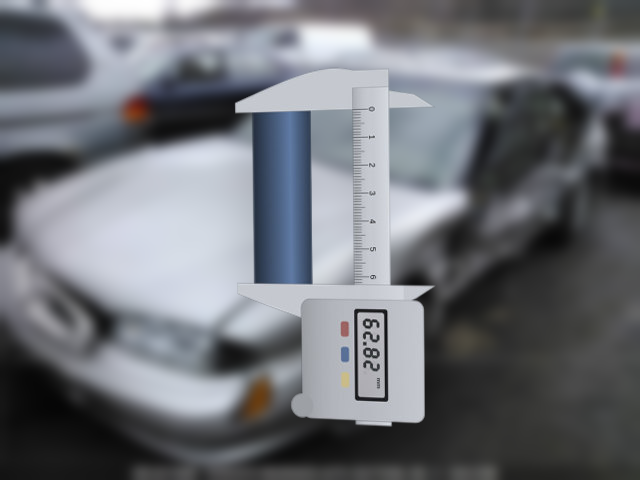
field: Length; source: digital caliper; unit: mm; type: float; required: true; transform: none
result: 62.82 mm
